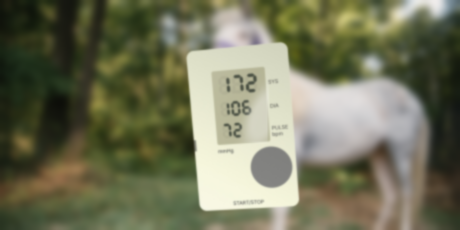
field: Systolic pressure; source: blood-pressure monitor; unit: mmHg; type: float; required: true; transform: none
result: 172 mmHg
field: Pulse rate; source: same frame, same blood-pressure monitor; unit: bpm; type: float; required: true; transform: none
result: 72 bpm
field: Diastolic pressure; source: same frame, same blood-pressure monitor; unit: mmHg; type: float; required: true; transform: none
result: 106 mmHg
